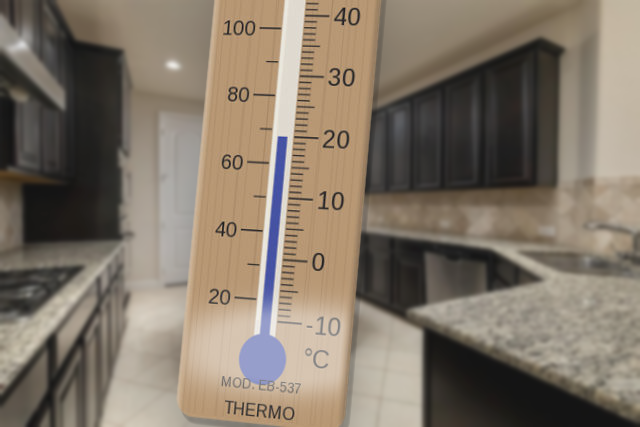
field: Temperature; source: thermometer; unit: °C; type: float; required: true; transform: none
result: 20 °C
